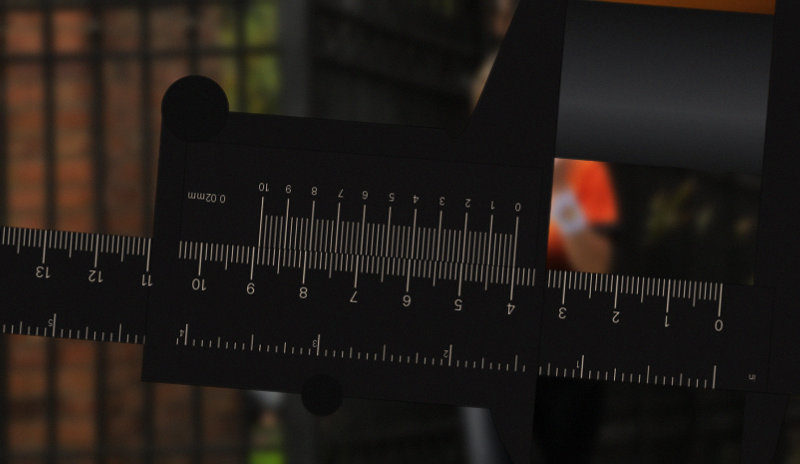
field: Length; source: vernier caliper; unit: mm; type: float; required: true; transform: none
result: 40.0 mm
